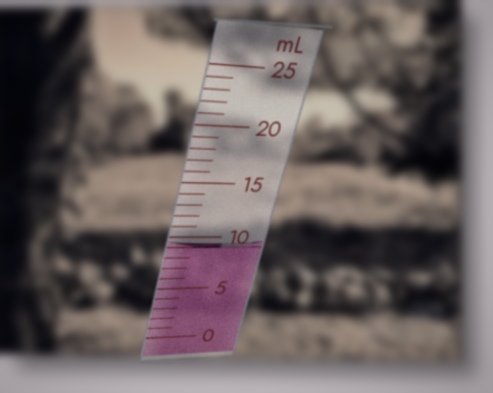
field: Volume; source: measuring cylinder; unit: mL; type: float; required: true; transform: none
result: 9 mL
